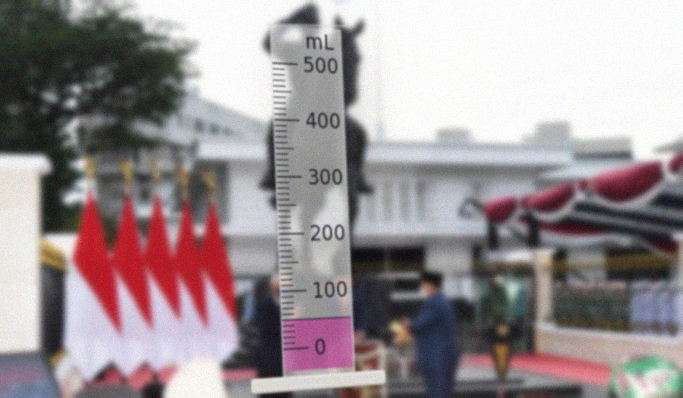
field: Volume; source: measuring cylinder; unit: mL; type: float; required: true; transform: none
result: 50 mL
